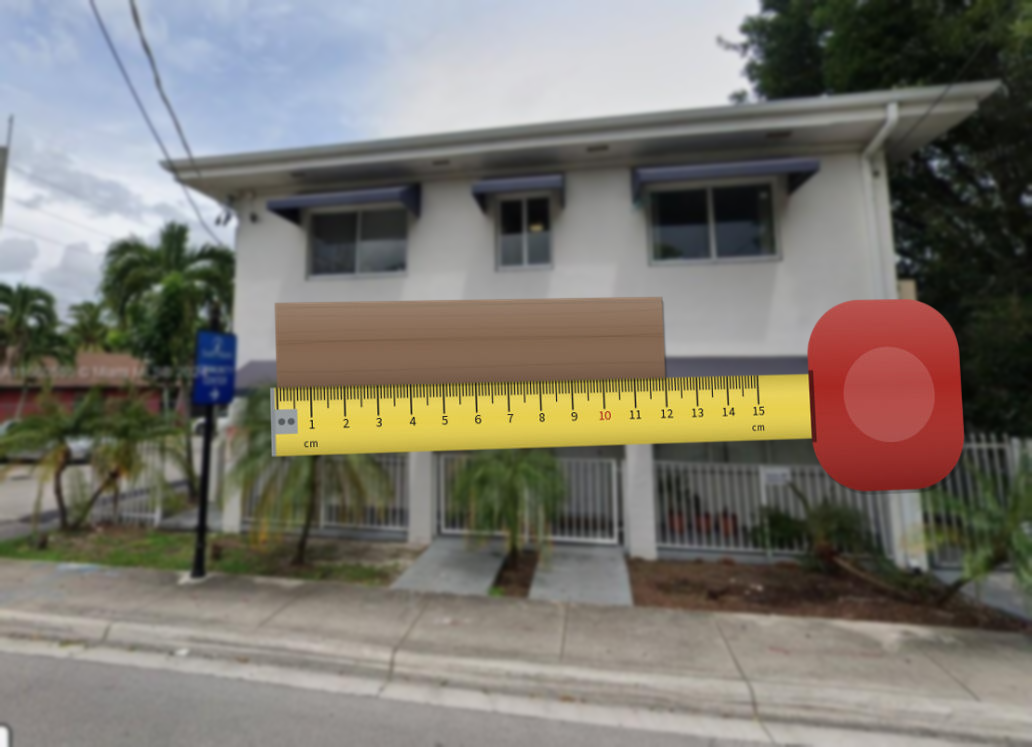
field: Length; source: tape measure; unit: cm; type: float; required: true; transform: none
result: 12 cm
